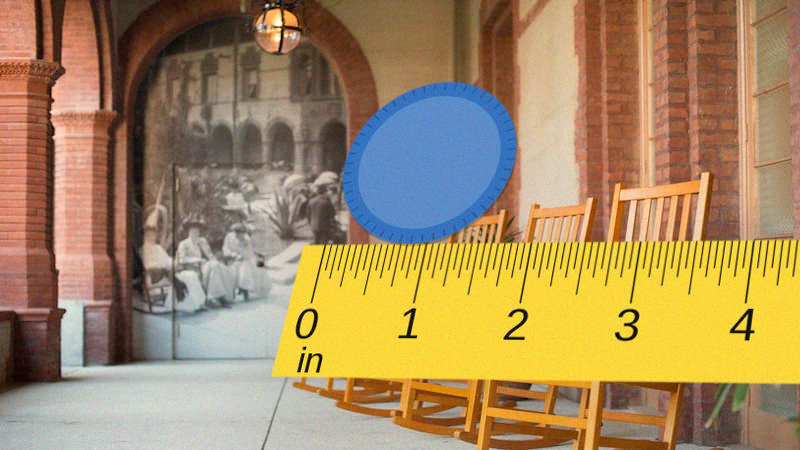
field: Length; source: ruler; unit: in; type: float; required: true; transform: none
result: 1.6875 in
